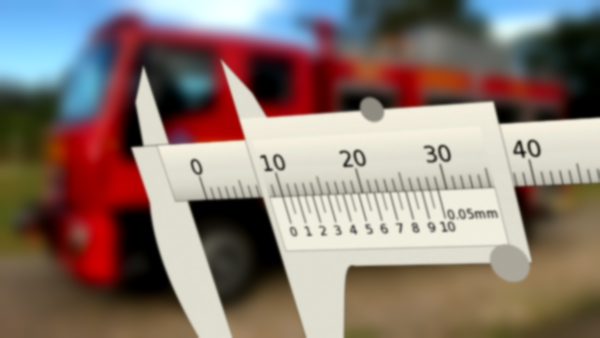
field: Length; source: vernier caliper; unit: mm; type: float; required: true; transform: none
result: 10.0 mm
